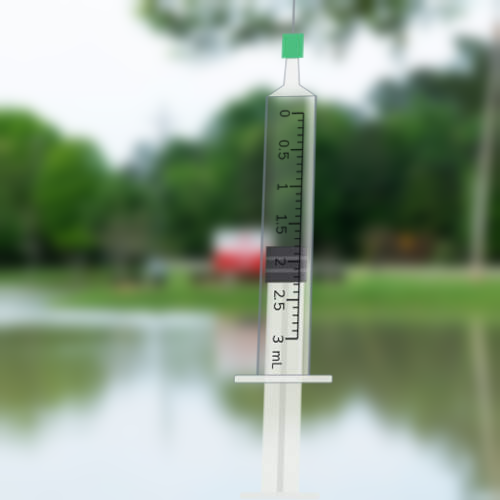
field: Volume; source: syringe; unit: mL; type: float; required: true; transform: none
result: 1.8 mL
